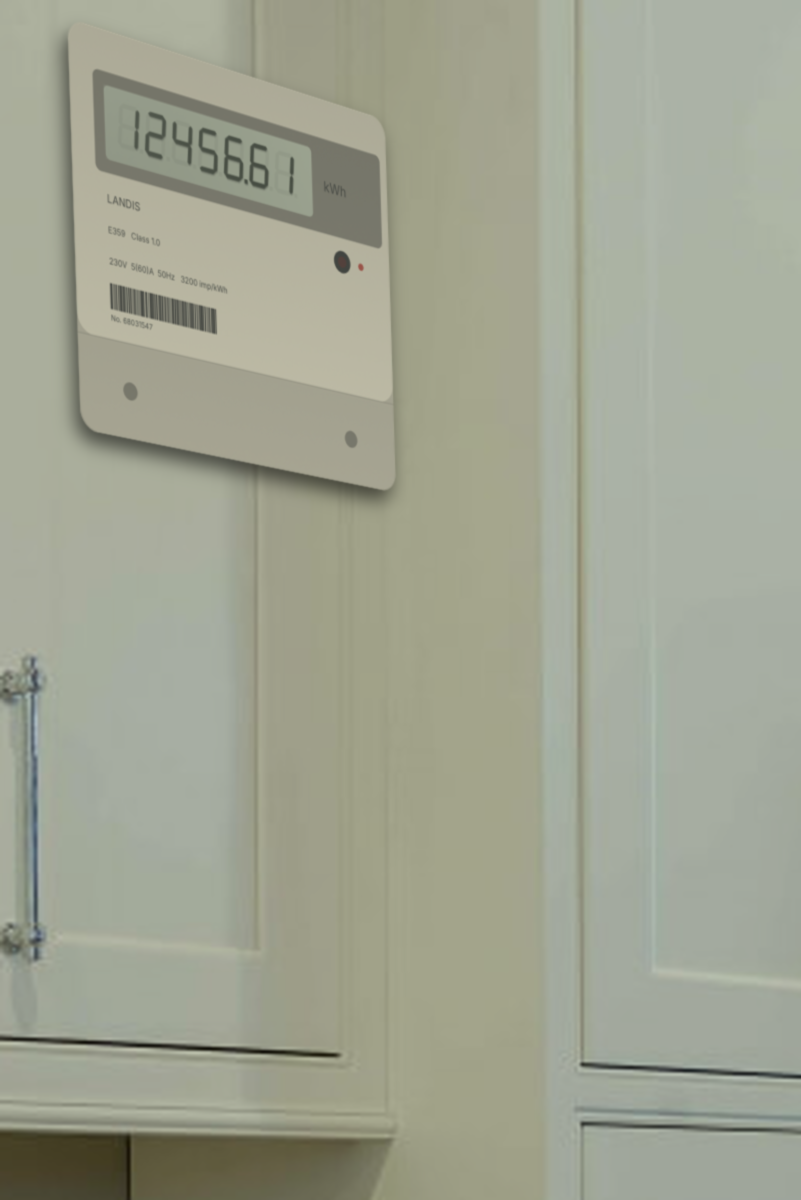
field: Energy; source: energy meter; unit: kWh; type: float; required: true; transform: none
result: 12456.61 kWh
